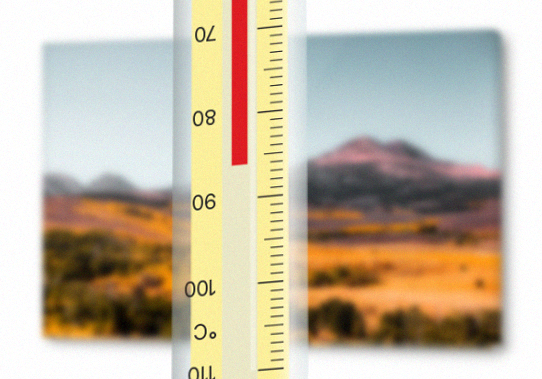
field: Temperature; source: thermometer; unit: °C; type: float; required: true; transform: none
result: 86 °C
